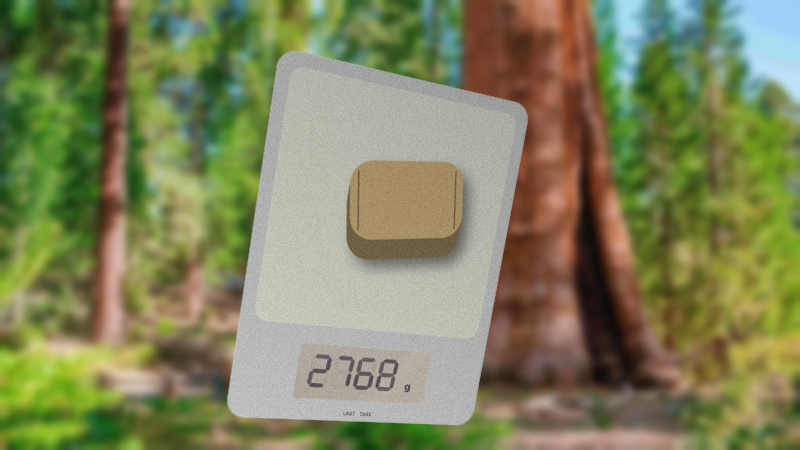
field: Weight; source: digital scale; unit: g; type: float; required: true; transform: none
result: 2768 g
